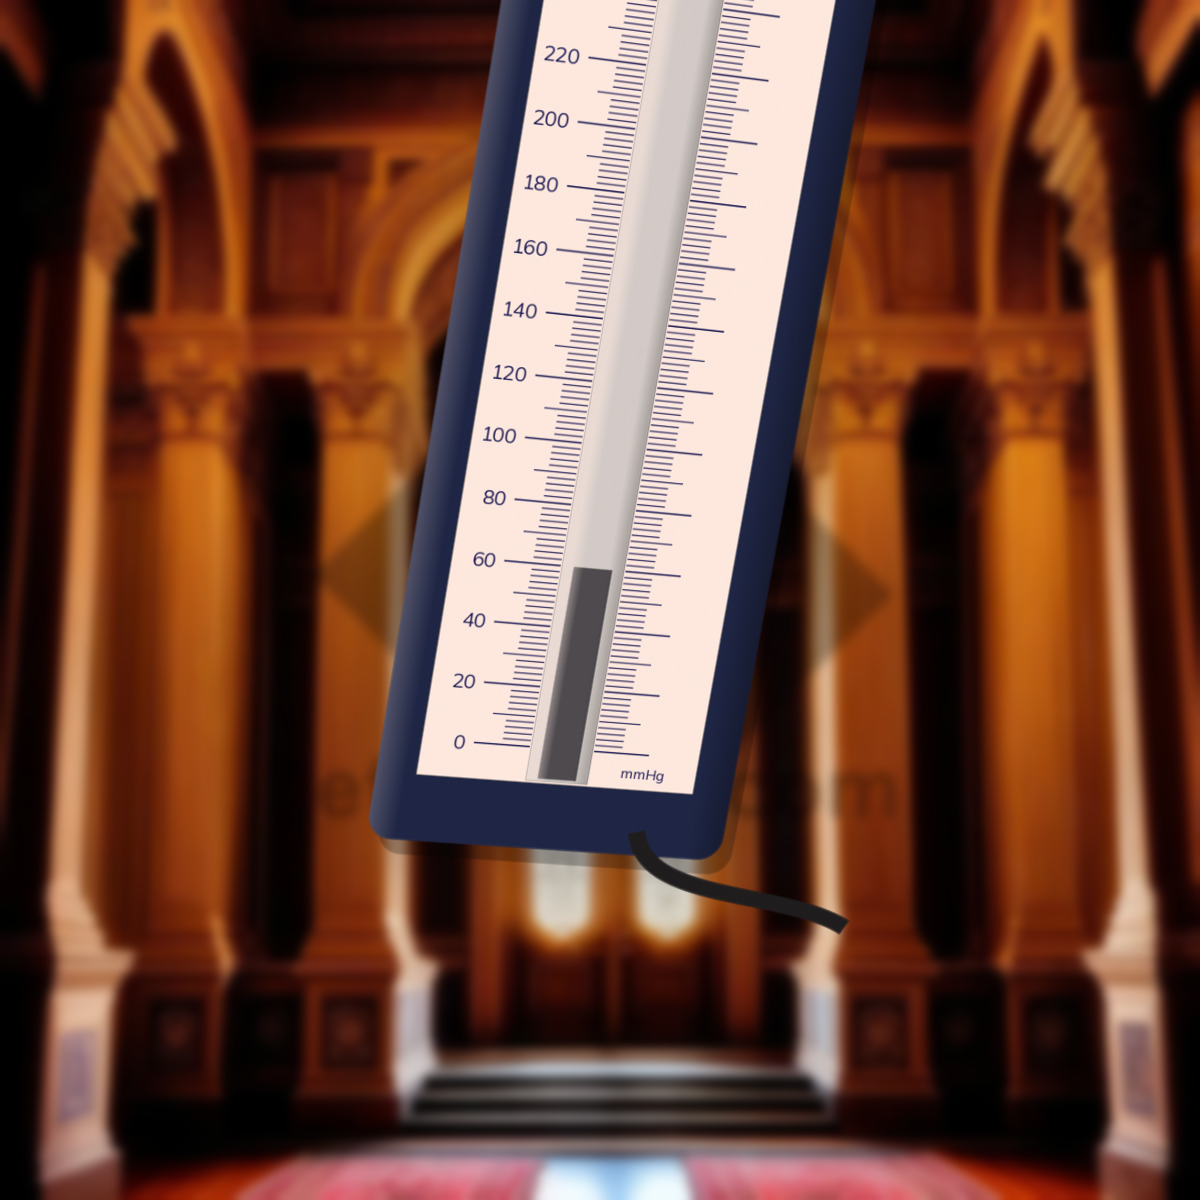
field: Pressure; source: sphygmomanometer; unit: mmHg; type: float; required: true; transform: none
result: 60 mmHg
